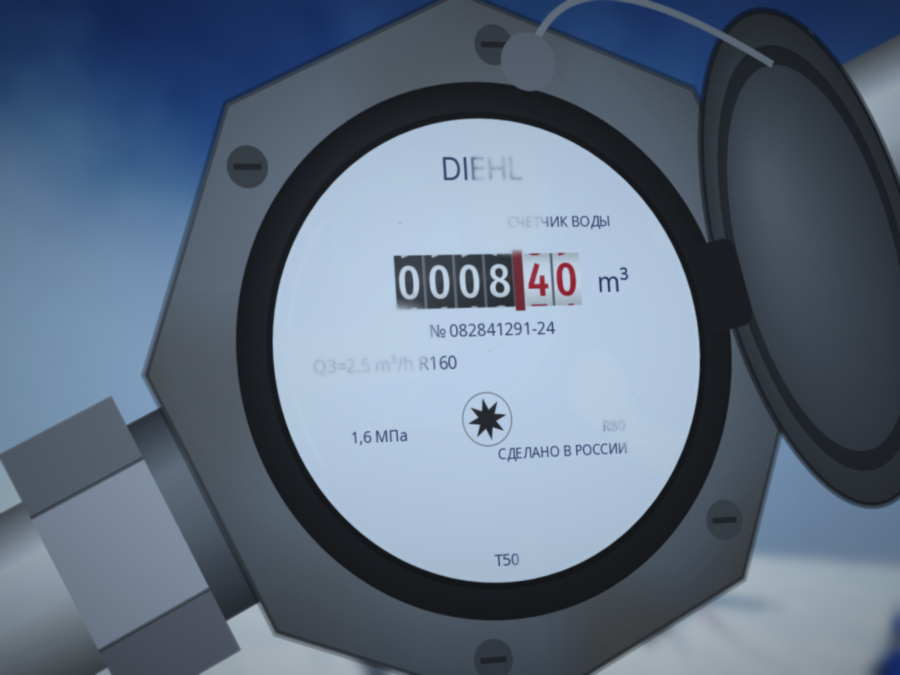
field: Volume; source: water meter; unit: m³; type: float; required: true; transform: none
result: 8.40 m³
